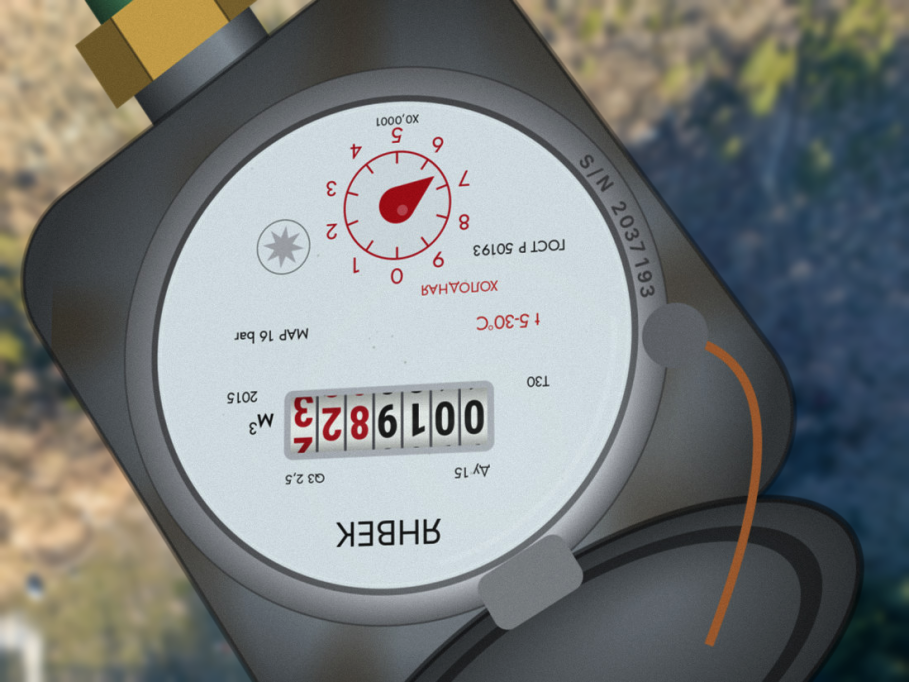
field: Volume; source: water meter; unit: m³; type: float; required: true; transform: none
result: 19.8226 m³
